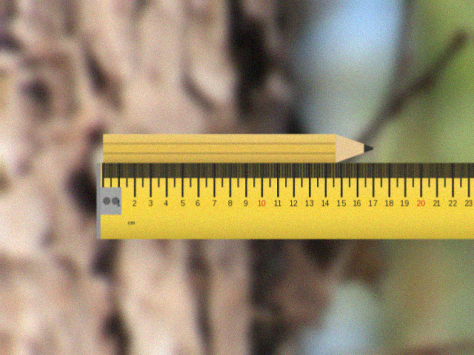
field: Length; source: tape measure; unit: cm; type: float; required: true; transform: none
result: 17 cm
